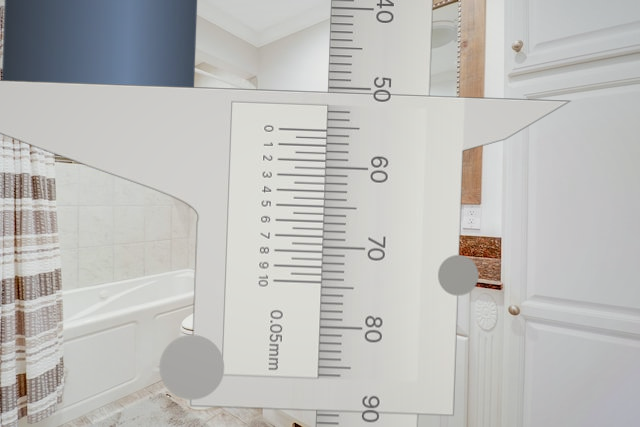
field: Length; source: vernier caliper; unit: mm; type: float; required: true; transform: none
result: 55.4 mm
